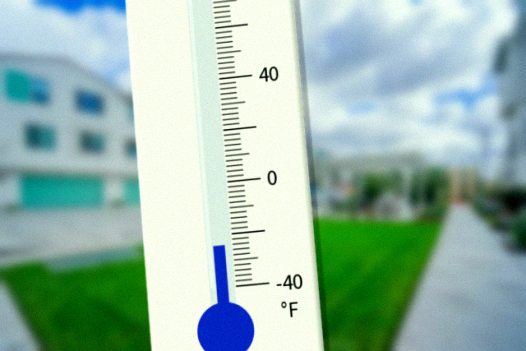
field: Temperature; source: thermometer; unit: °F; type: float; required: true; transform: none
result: -24 °F
